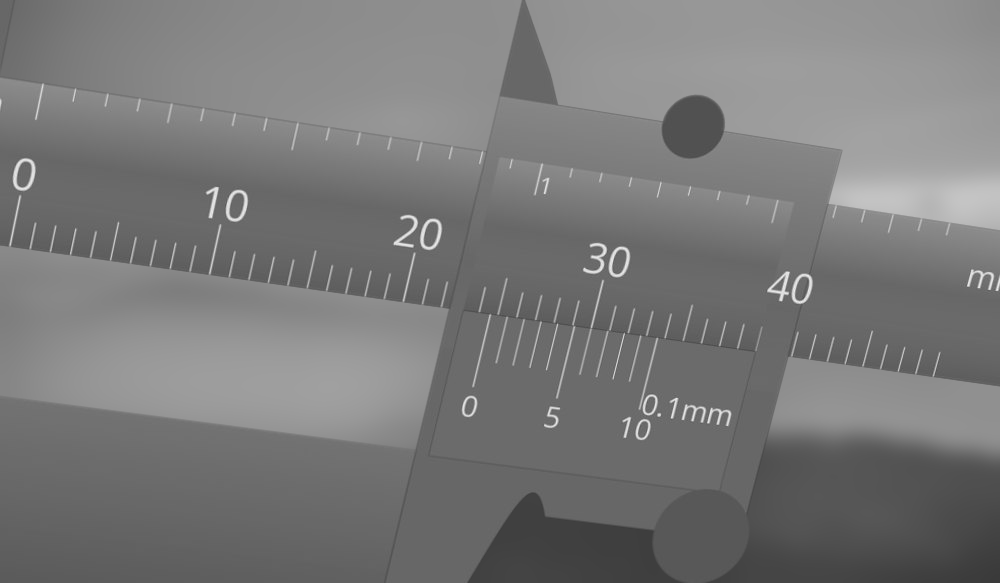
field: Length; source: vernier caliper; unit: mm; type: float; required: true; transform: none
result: 24.6 mm
